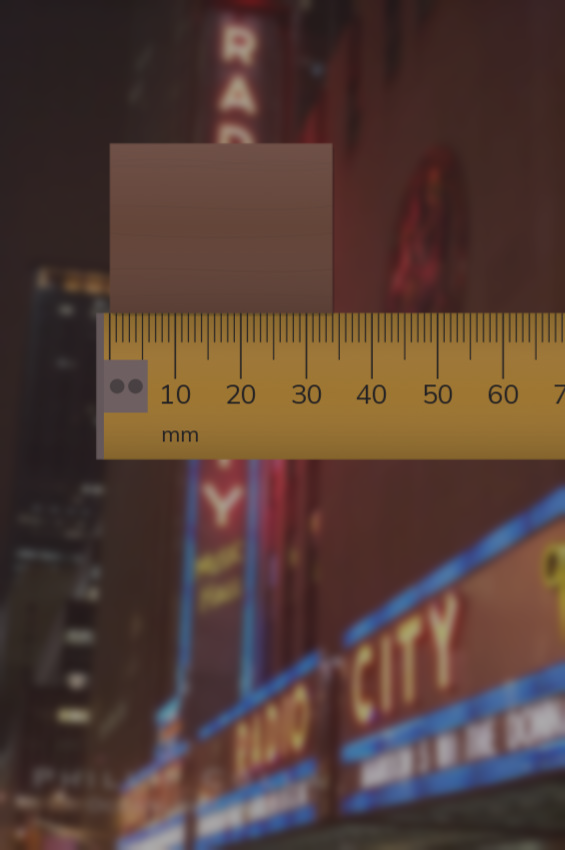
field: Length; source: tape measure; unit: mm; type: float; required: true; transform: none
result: 34 mm
